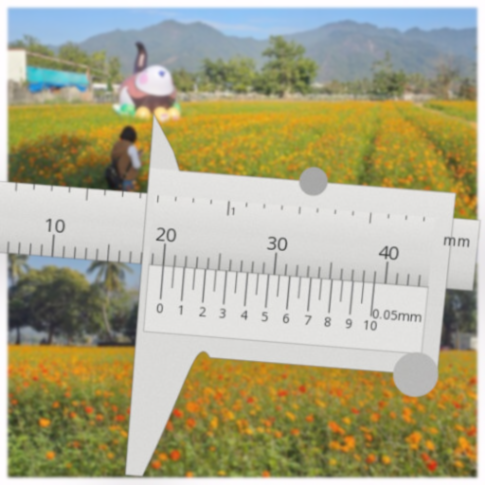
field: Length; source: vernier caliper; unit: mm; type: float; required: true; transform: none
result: 20.0 mm
